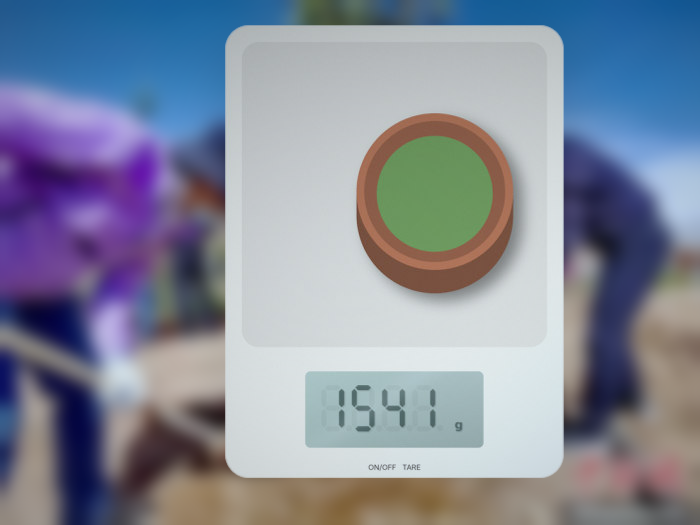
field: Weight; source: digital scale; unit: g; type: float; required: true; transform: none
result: 1541 g
